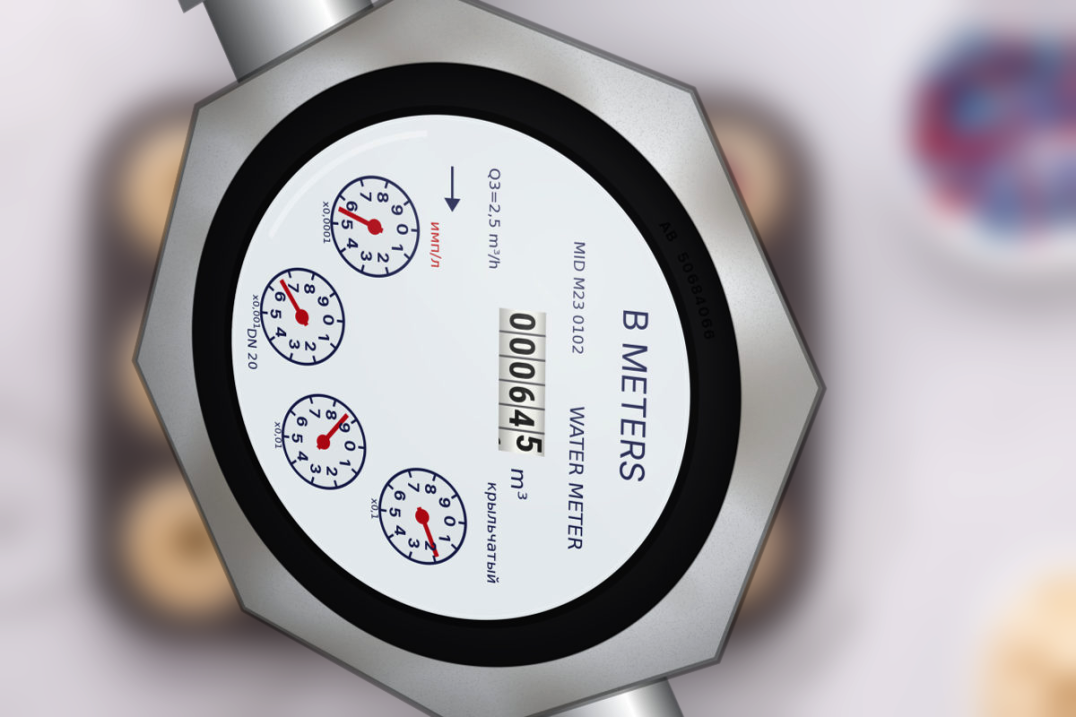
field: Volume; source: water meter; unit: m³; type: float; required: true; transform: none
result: 645.1865 m³
